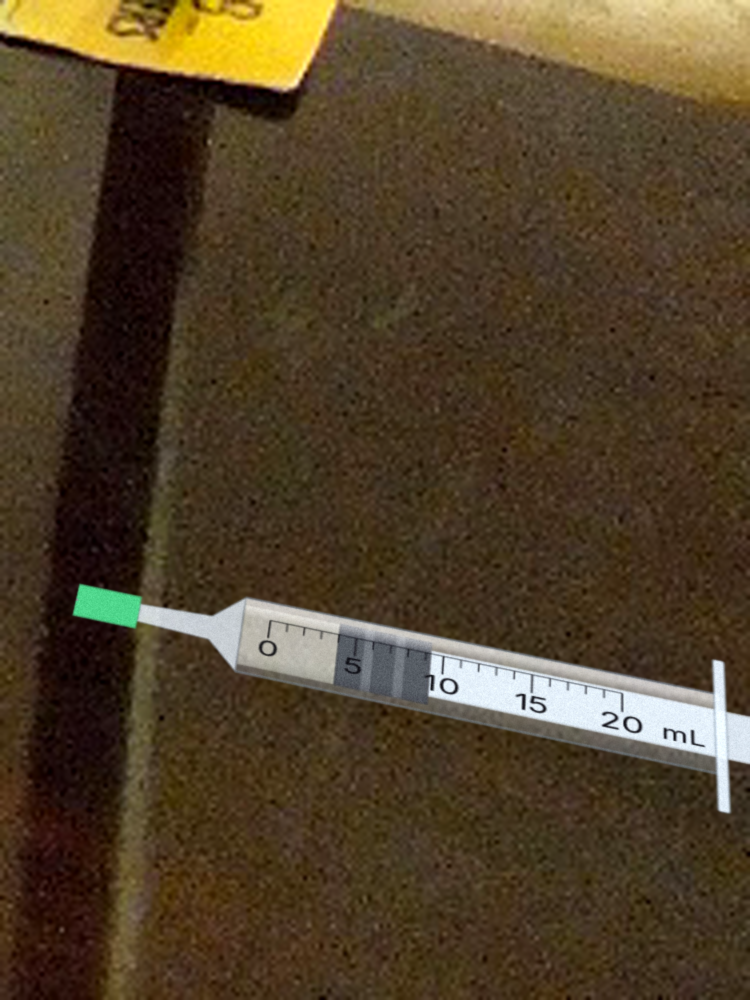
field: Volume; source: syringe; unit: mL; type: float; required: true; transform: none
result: 4 mL
